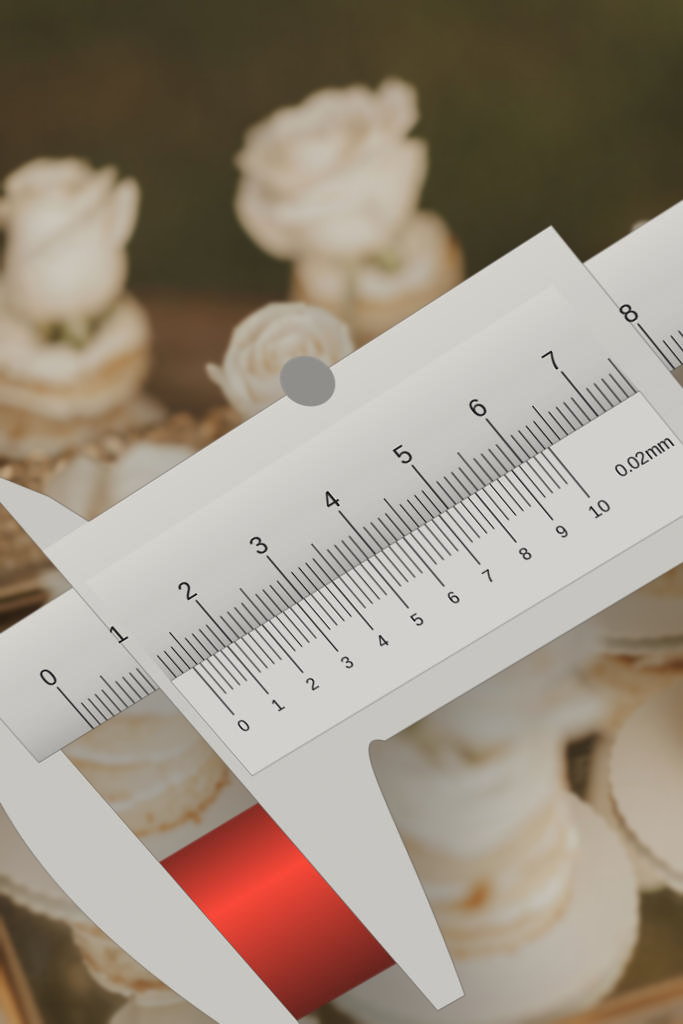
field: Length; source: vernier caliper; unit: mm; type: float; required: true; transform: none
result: 14.4 mm
